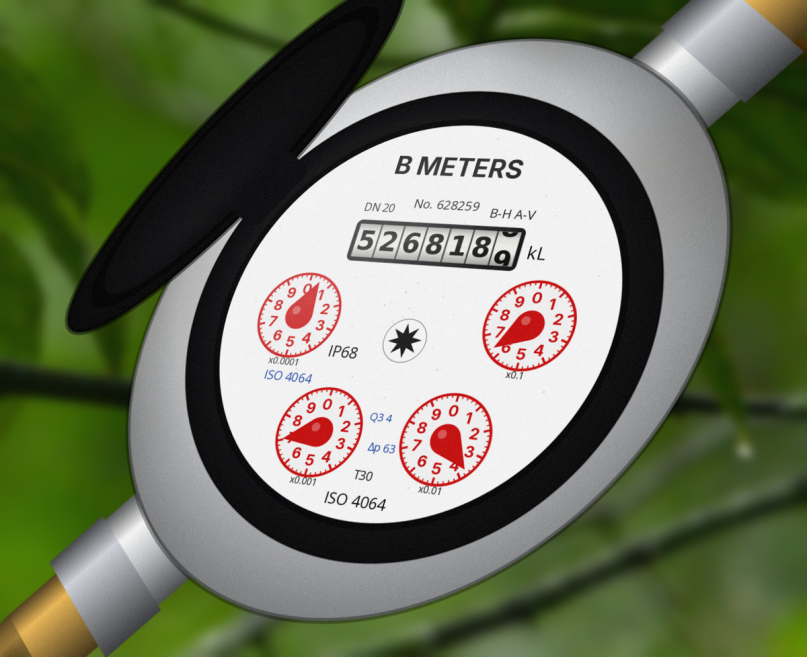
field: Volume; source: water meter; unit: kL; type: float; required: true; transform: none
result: 5268188.6370 kL
